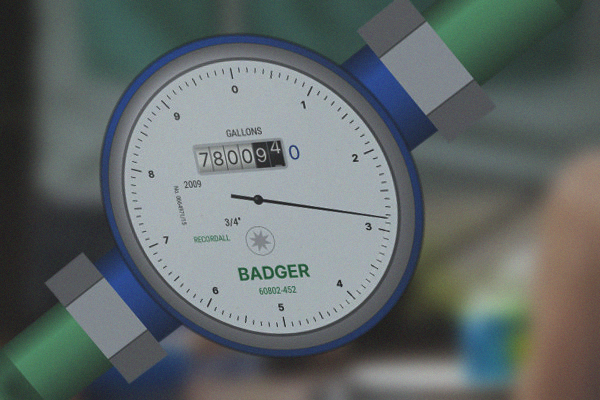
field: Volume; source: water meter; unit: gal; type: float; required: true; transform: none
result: 7800942.8 gal
